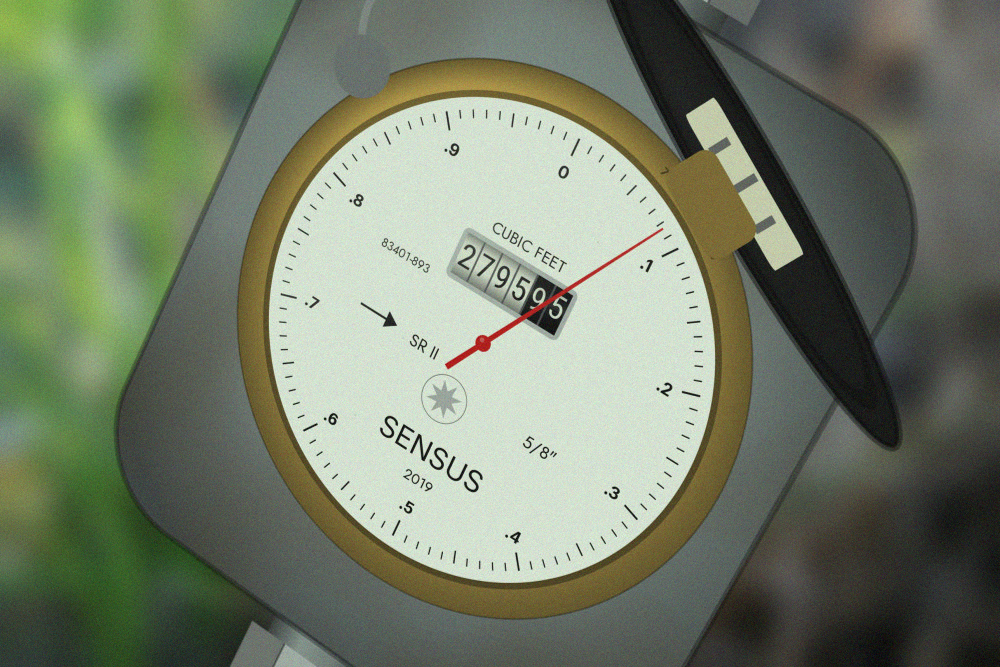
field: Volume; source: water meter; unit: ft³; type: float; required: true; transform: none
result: 279595.08 ft³
